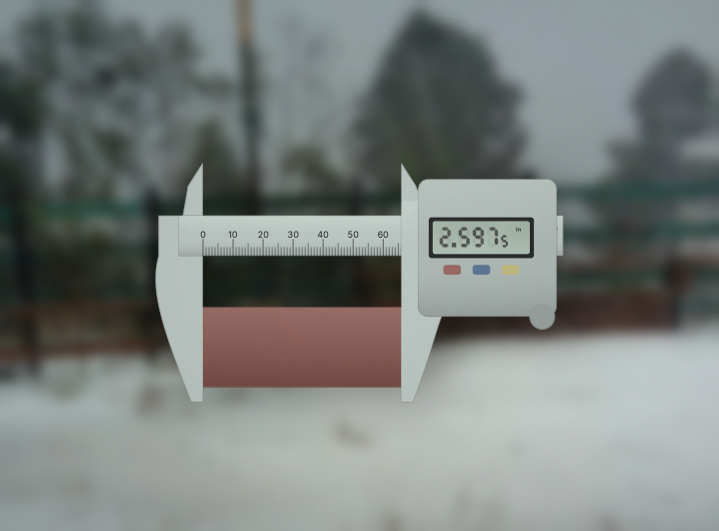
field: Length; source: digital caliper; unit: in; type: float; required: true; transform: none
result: 2.5975 in
